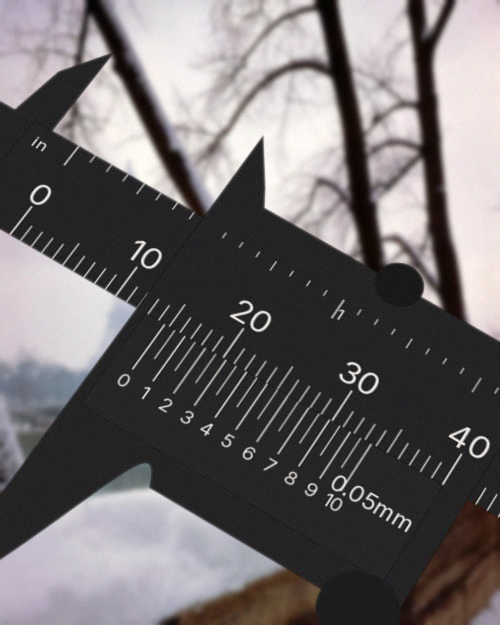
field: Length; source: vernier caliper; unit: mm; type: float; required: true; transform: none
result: 14.6 mm
